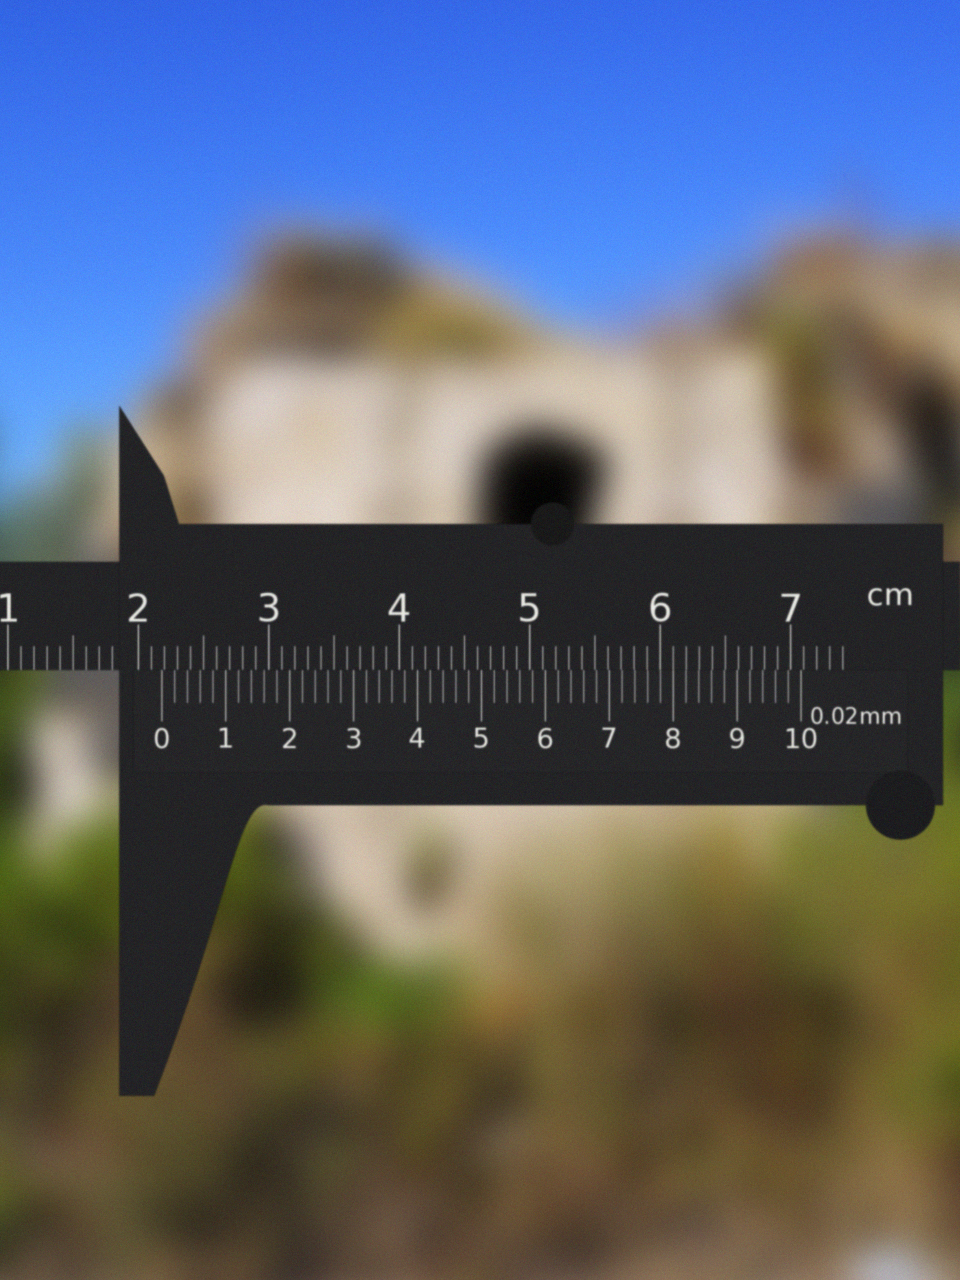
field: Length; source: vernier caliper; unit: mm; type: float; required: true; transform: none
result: 21.8 mm
